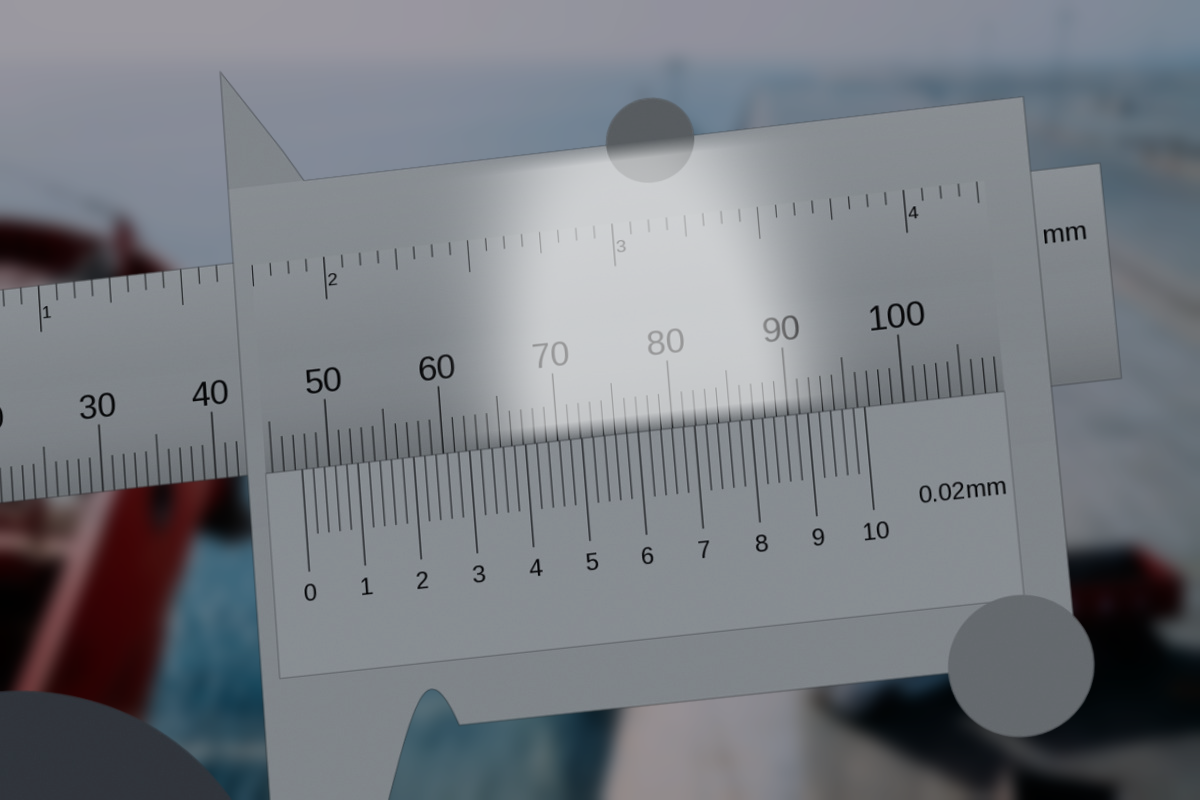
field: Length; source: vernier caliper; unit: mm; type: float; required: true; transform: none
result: 47.6 mm
